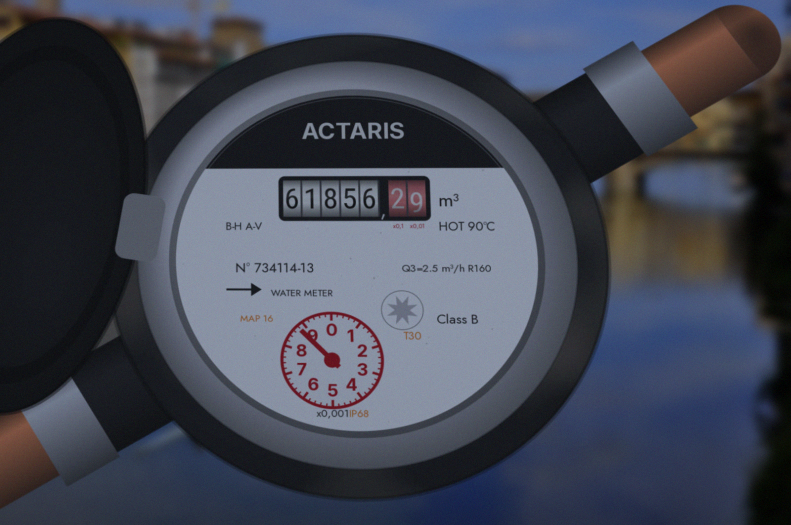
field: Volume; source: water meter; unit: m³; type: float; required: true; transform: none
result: 61856.288 m³
